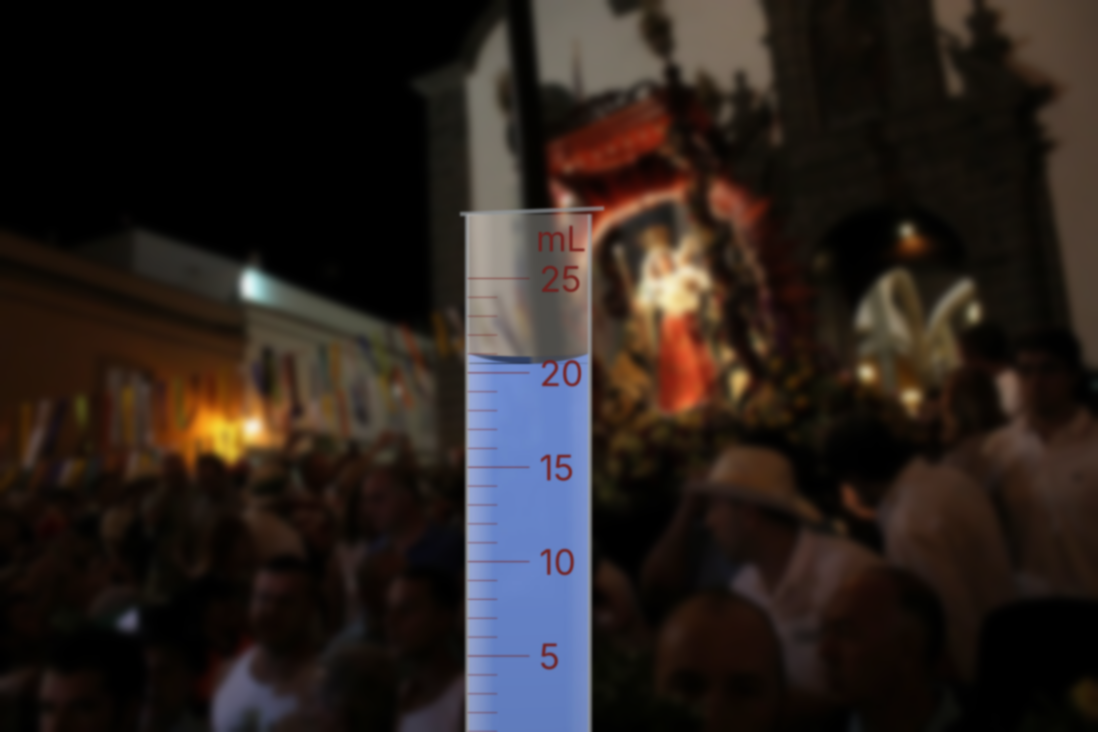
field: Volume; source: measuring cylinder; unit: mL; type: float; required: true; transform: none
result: 20.5 mL
